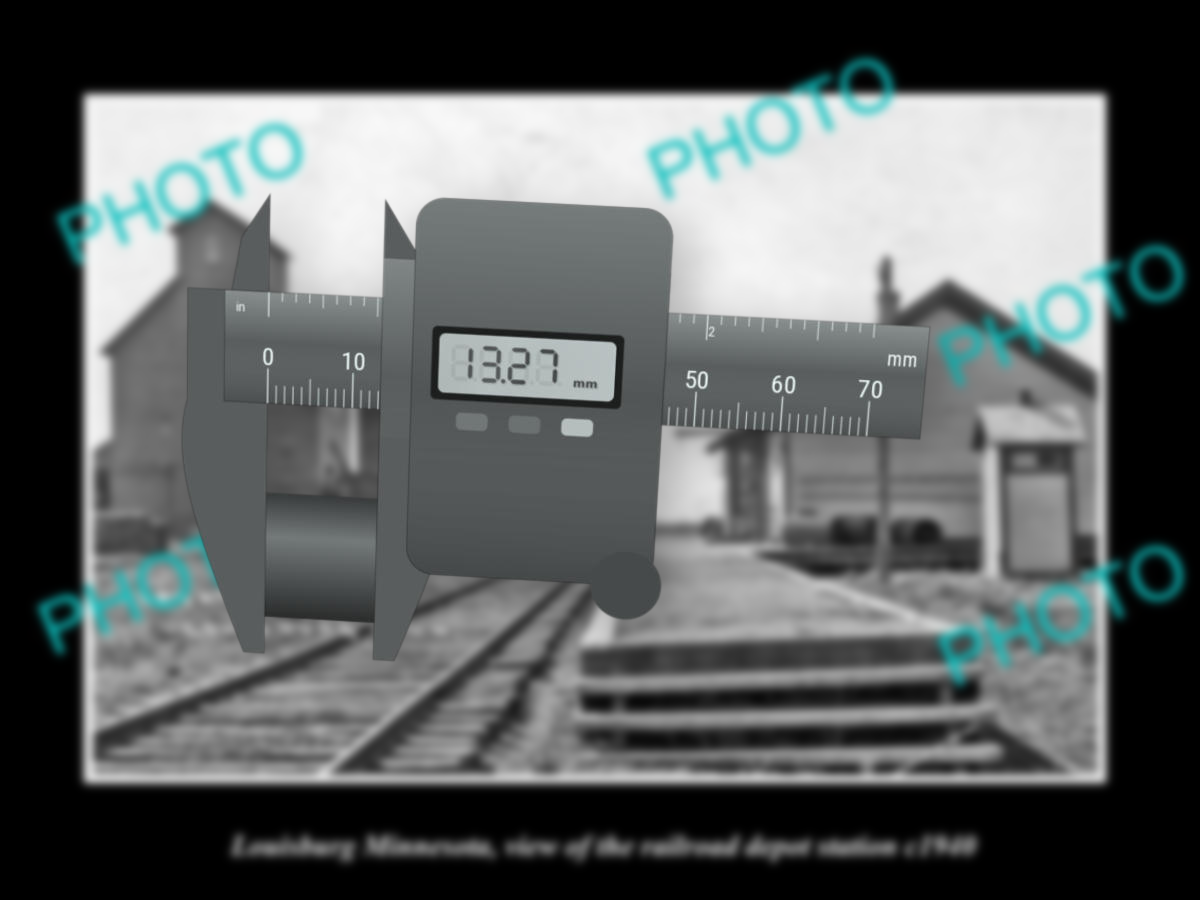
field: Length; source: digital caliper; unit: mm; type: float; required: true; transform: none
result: 13.27 mm
